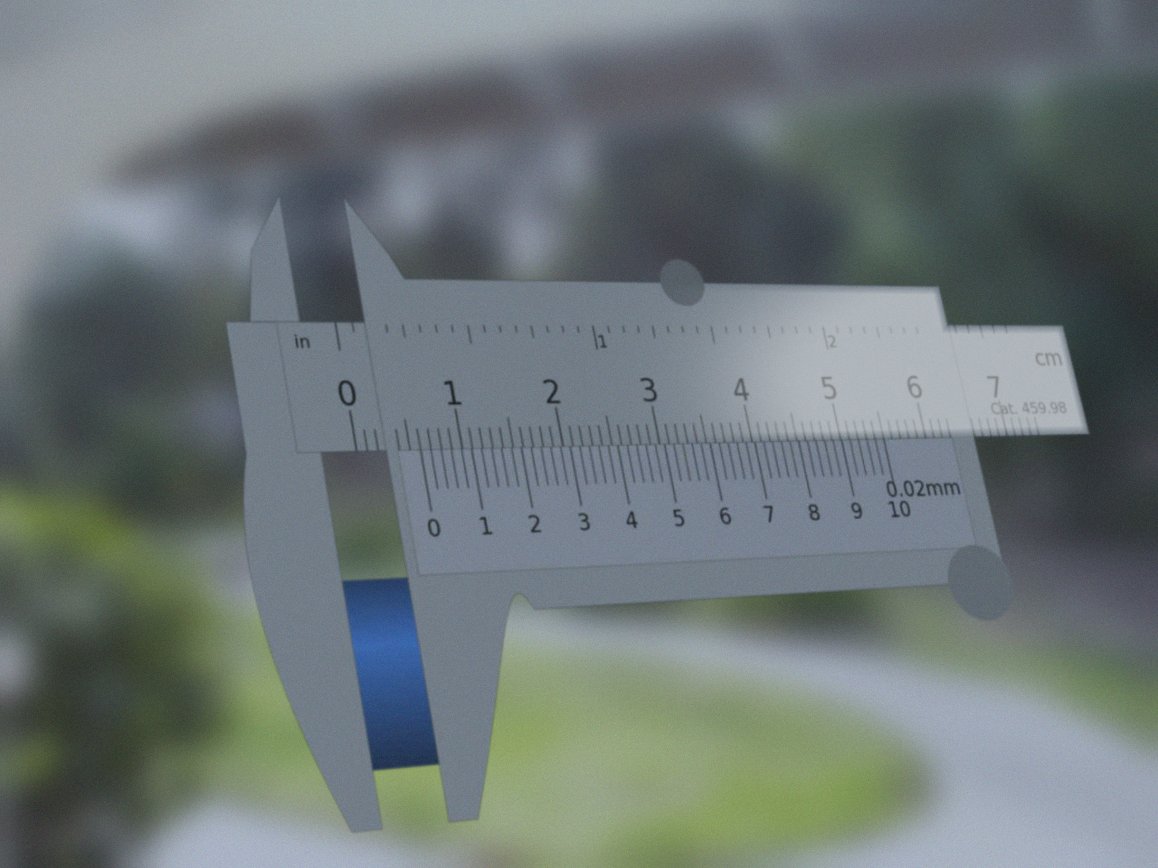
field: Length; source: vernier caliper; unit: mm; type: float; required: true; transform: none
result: 6.0 mm
